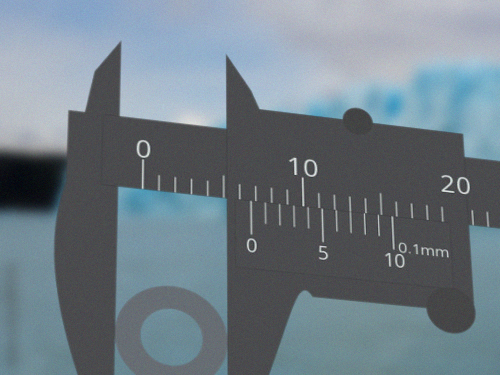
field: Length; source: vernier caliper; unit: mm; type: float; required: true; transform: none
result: 6.7 mm
